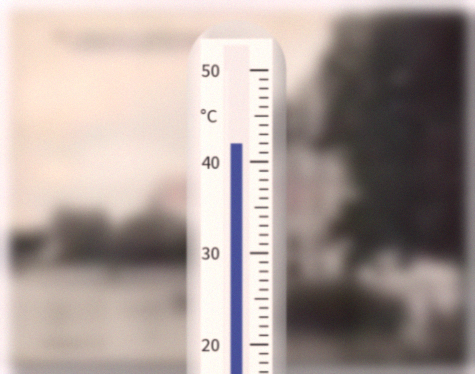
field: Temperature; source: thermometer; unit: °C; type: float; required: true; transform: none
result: 42 °C
